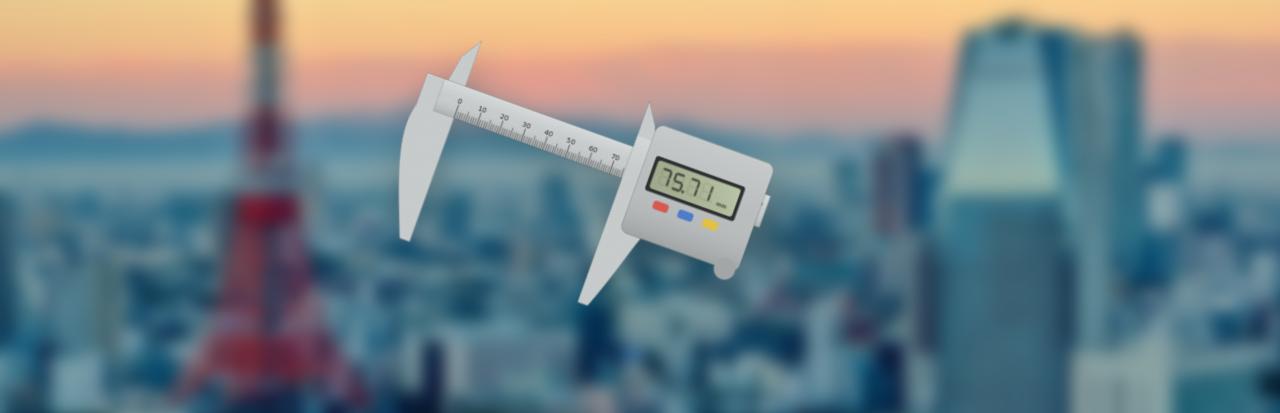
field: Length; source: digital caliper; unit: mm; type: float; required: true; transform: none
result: 75.71 mm
